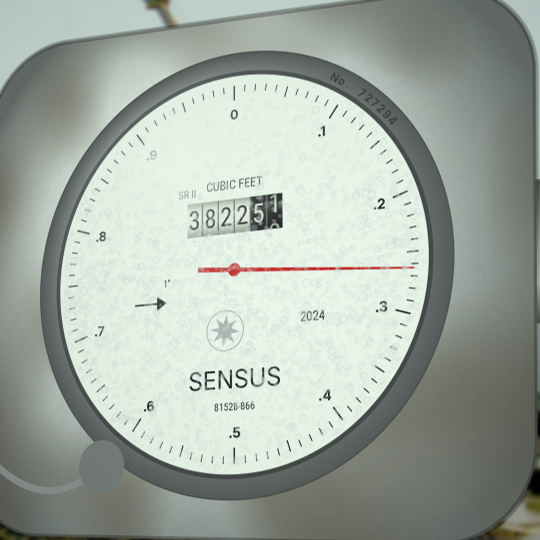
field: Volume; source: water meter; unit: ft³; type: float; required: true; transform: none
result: 382251.26 ft³
